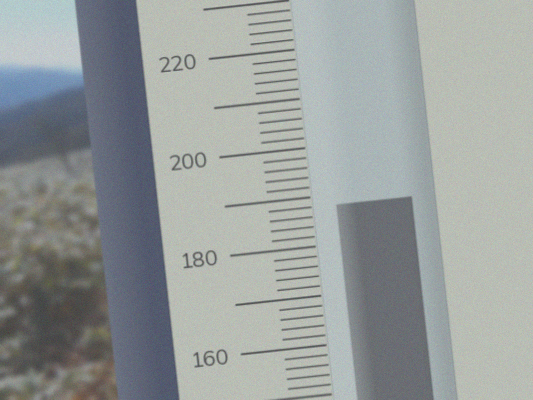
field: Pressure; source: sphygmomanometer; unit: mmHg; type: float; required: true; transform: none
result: 188 mmHg
